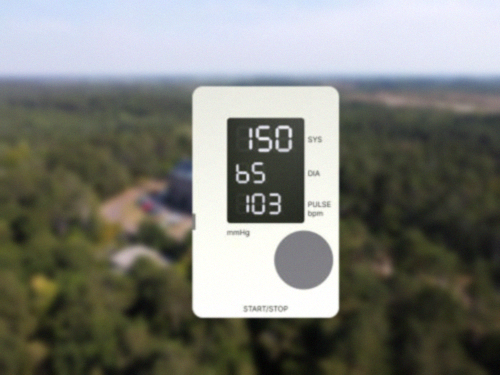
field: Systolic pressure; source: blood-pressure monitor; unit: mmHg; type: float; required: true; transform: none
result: 150 mmHg
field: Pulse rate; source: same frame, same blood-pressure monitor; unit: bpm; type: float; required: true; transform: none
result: 103 bpm
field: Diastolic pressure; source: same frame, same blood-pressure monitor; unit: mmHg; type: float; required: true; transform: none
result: 65 mmHg
